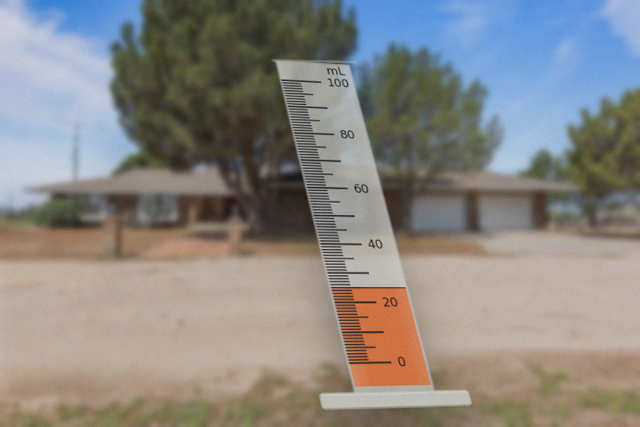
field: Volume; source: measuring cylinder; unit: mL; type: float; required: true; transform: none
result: 25 mL
